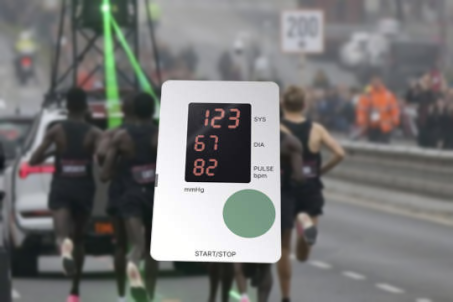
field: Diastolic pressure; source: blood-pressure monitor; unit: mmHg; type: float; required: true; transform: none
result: 67 mmHg
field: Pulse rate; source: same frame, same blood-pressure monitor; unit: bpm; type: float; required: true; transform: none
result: 82 bpm
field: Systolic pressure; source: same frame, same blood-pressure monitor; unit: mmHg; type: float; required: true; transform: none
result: 123 mmHg
